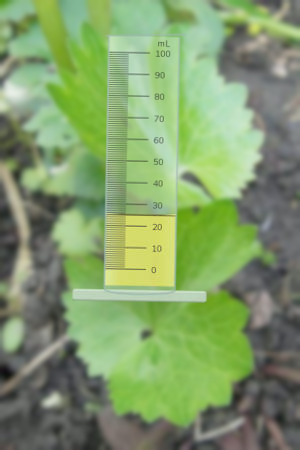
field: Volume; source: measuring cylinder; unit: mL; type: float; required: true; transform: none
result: 25 mL
